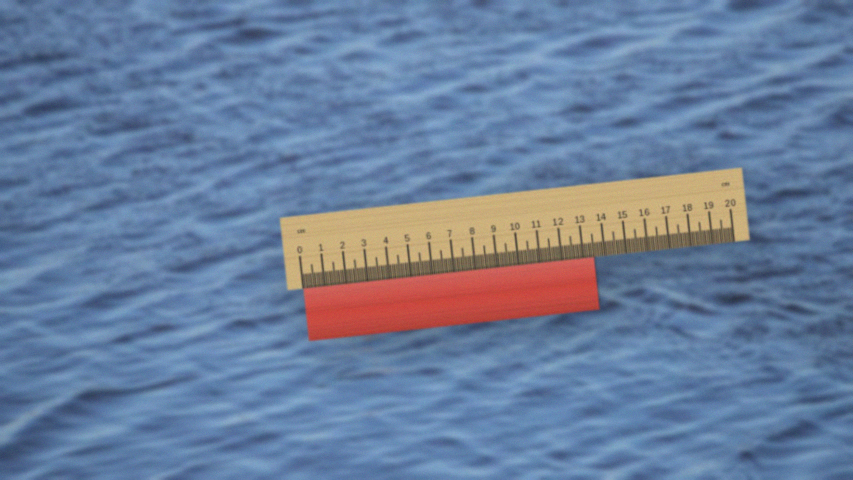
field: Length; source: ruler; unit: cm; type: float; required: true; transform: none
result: 13.5 cm
